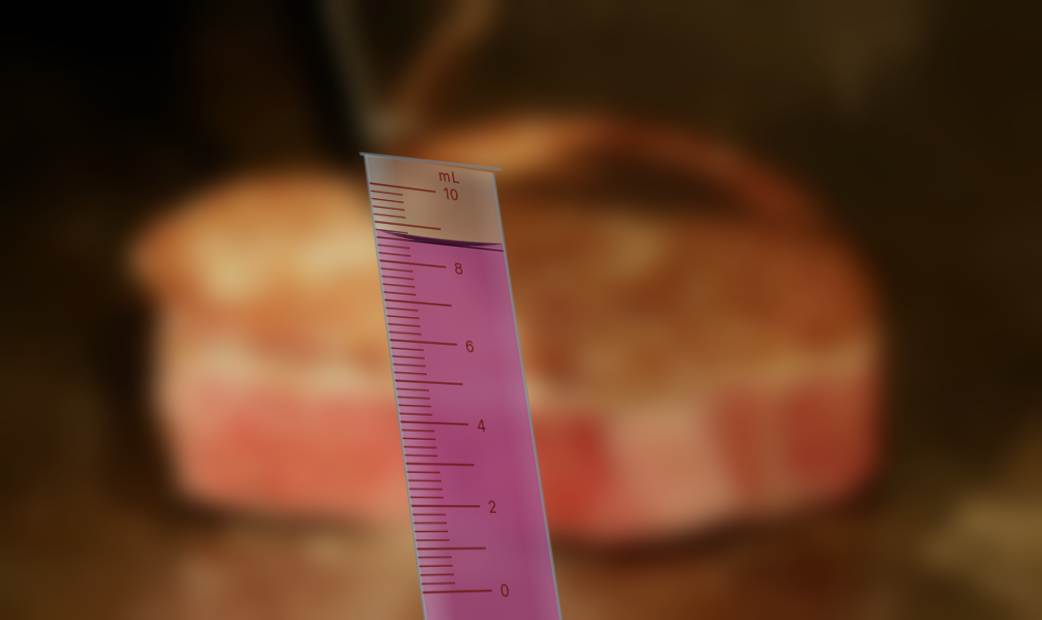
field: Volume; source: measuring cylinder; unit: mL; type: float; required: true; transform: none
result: 8.6 mL
